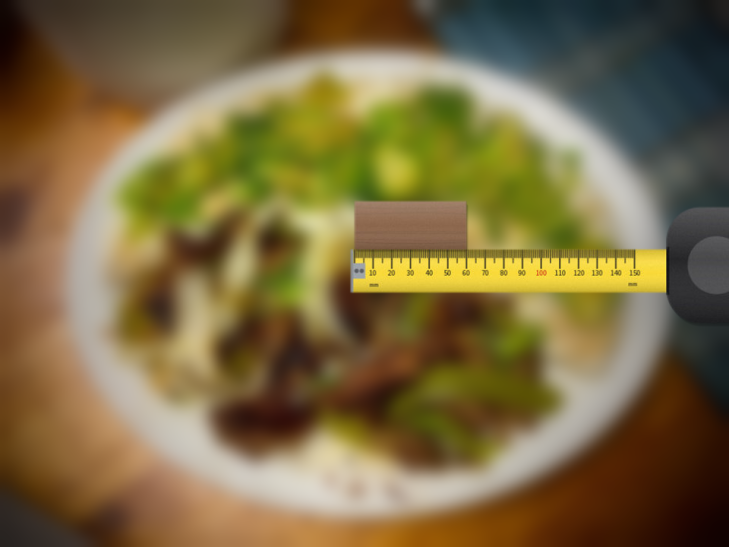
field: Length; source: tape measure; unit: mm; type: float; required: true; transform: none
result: 60 mm
